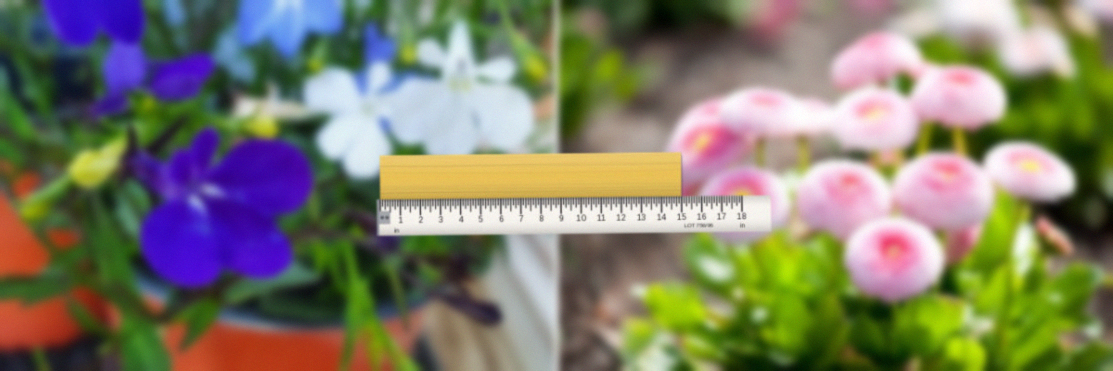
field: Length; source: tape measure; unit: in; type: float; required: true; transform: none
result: 15 in
